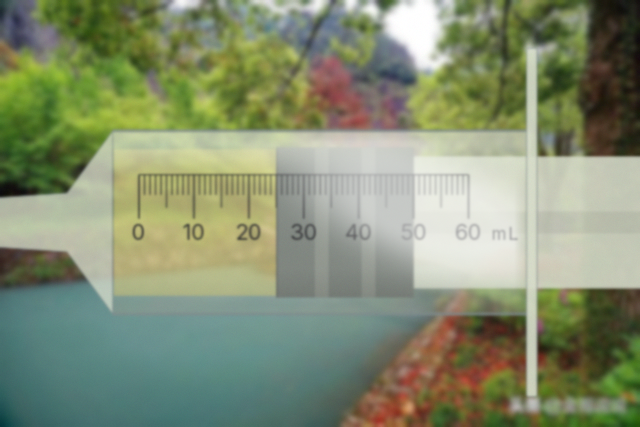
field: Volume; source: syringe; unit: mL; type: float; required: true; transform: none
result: 25 mL
